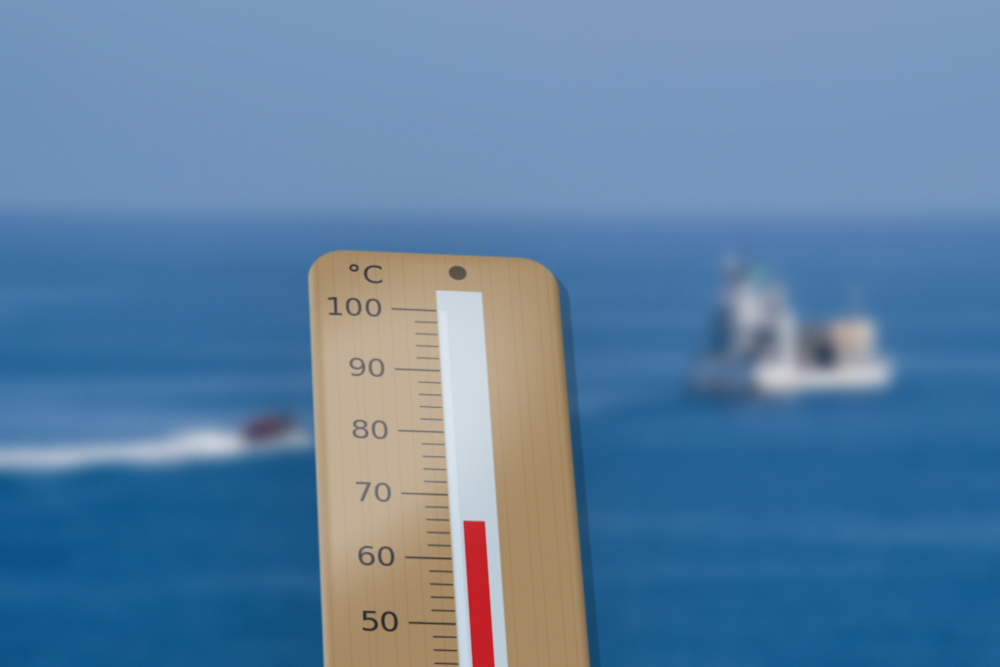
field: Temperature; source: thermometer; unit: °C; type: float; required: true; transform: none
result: 66 °C
